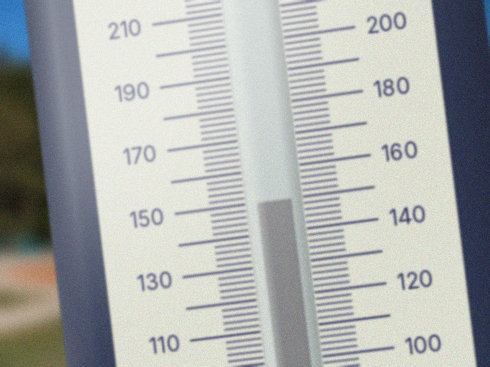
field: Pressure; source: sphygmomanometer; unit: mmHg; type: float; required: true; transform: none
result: 150 mmHg
